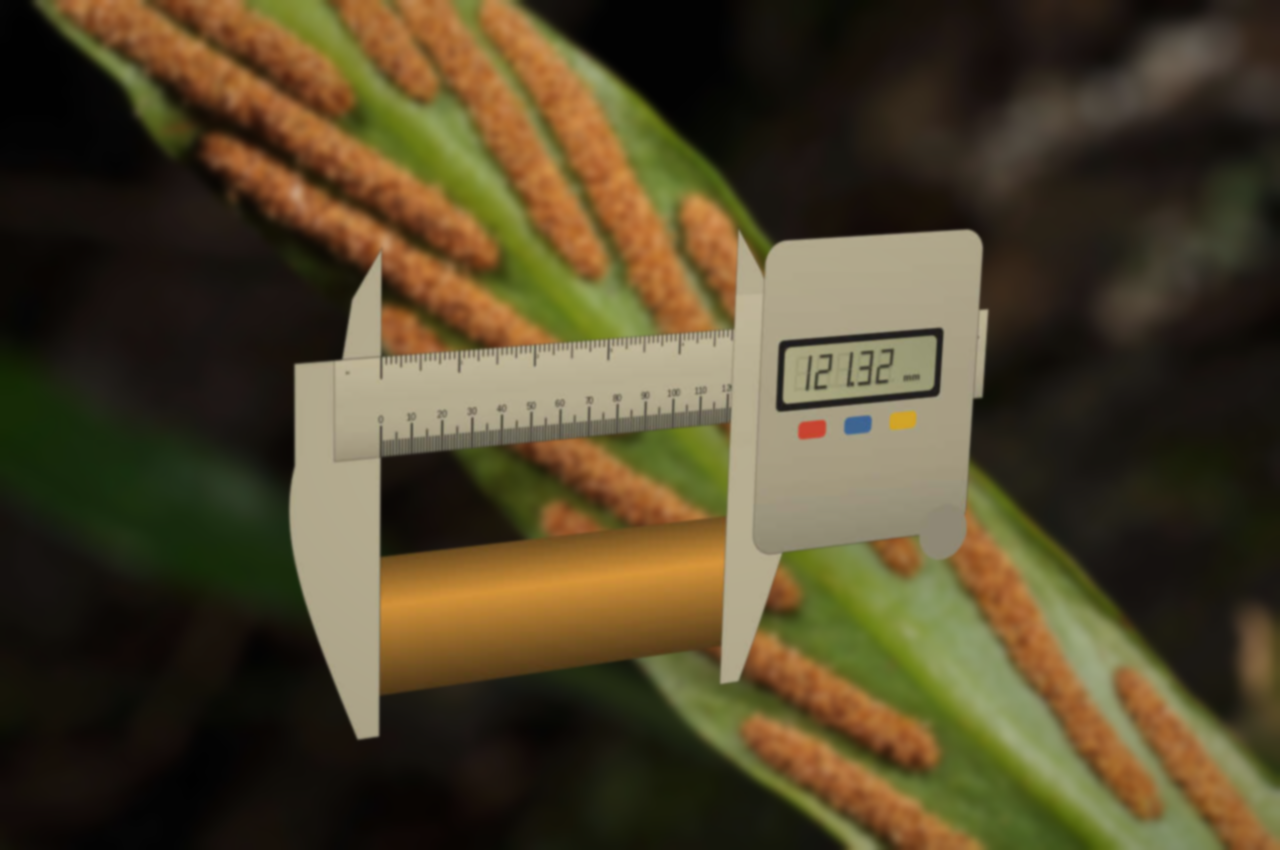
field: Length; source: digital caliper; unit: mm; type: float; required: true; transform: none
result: 121.32 mm
